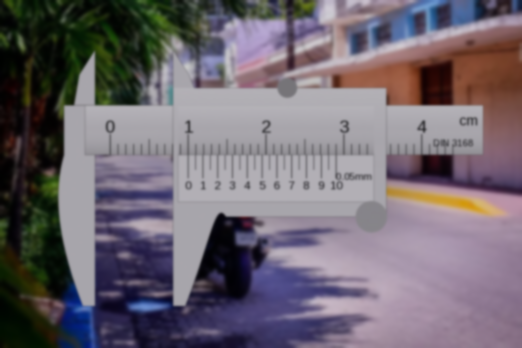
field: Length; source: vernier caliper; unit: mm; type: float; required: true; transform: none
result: 10.0 mm
